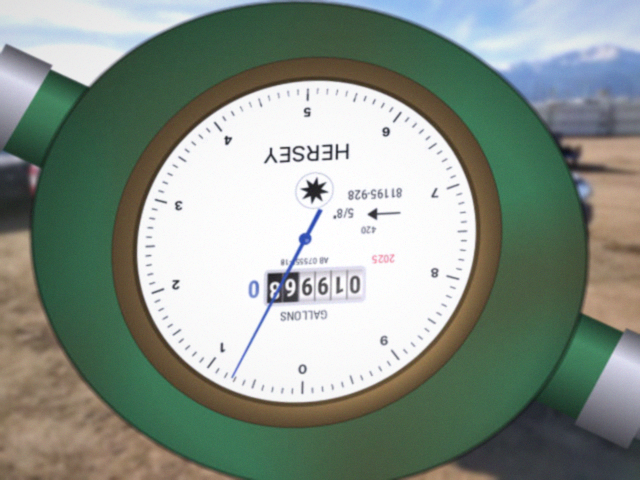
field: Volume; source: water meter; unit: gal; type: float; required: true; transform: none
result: 199680.7 gal
